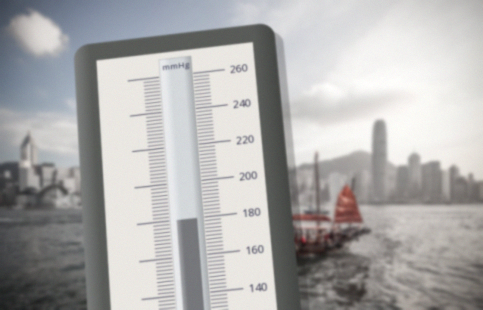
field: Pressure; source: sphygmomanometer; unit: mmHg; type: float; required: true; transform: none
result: 180 mmHg
